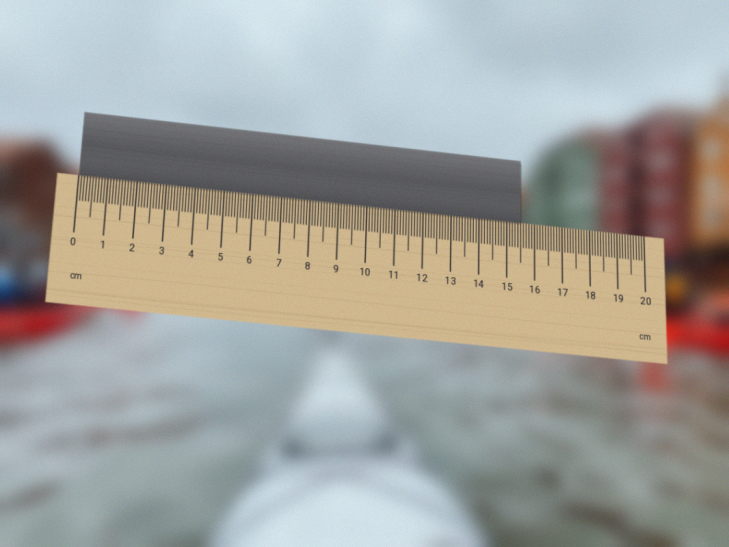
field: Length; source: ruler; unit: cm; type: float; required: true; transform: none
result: 15.5 cm
